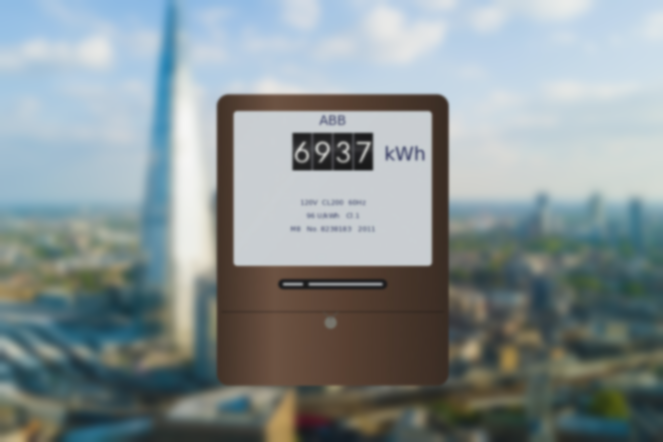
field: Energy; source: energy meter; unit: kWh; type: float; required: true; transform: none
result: 6937 kWh
